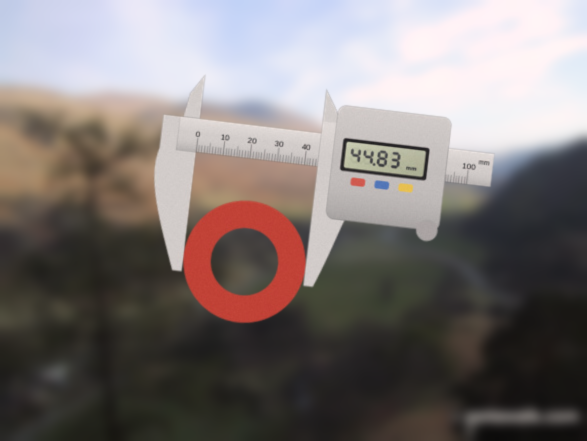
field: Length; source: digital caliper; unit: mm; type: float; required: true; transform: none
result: 44.83 mm
